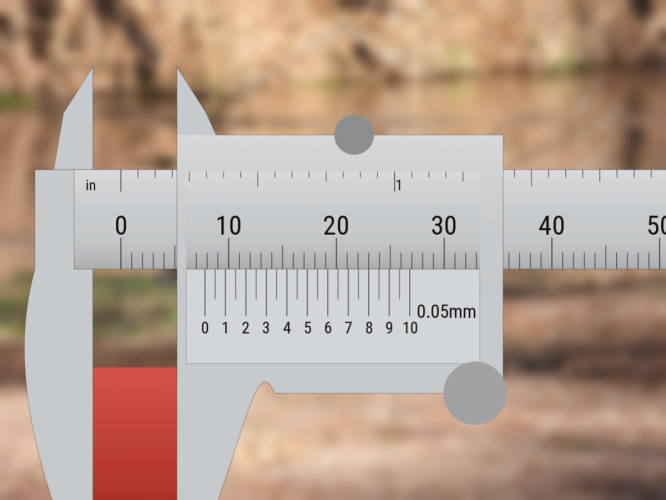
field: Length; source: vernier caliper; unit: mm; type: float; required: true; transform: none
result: 7.8 mm
